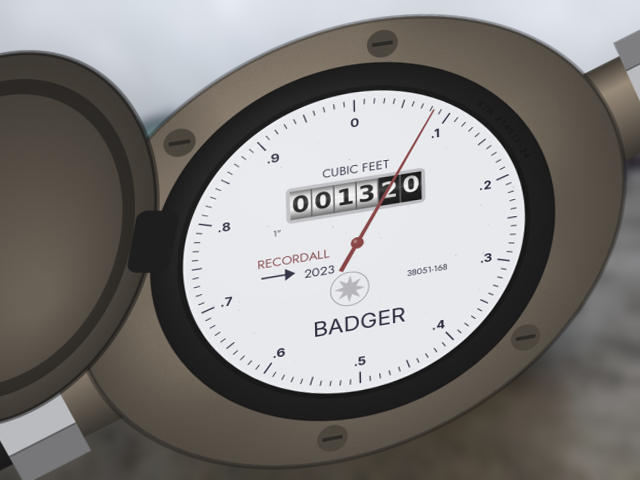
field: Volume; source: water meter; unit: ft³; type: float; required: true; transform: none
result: 1320.08 ft³
